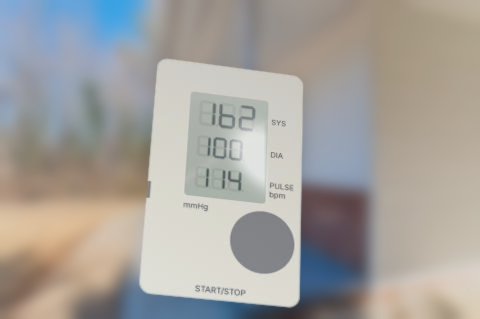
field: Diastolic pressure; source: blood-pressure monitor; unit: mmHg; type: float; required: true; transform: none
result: 100 mmHg
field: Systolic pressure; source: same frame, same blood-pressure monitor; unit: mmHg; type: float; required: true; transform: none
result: 162 mmHg
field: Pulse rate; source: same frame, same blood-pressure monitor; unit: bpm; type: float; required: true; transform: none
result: 114 bpm
